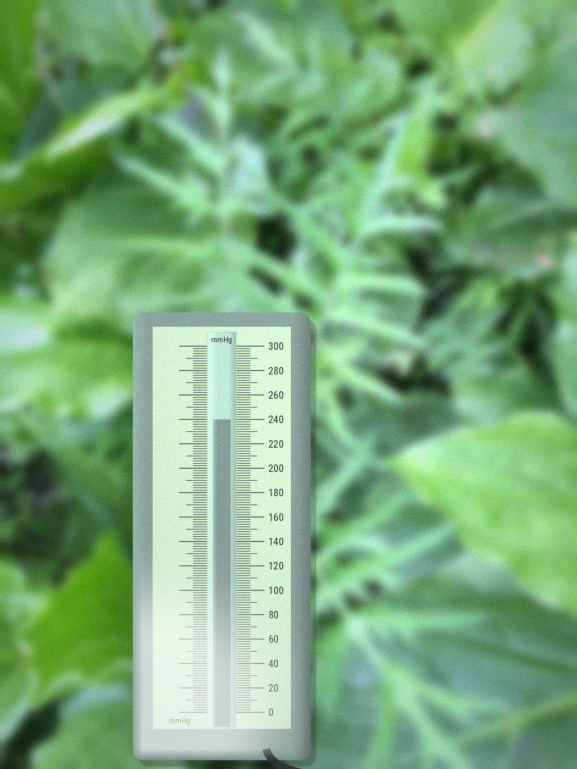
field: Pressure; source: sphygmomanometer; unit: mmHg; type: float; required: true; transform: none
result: 240 mmHg
